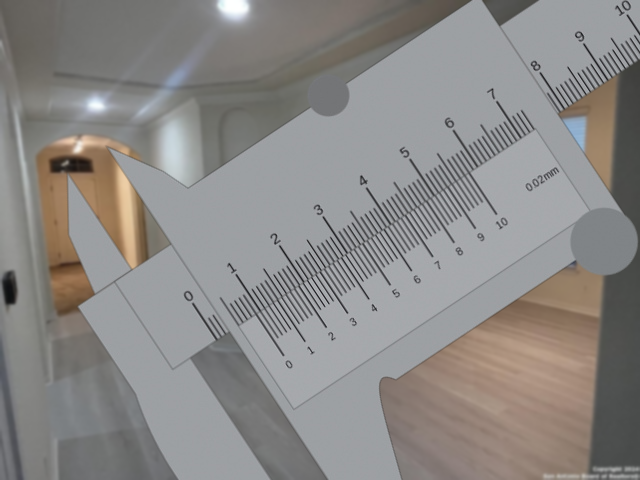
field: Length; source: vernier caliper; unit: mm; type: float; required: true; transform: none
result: 9.0 mm
